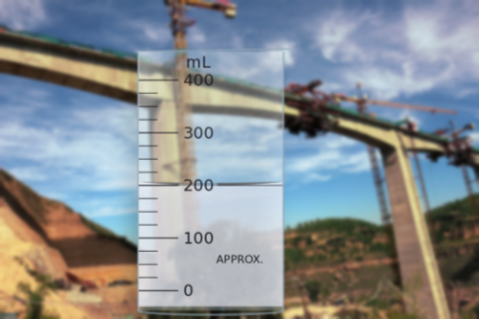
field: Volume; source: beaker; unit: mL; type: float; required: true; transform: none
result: 200 mL
